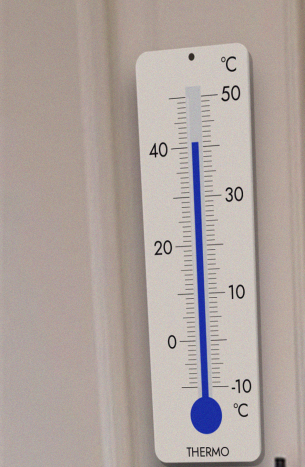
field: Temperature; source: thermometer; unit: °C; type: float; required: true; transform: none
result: 41 °C
